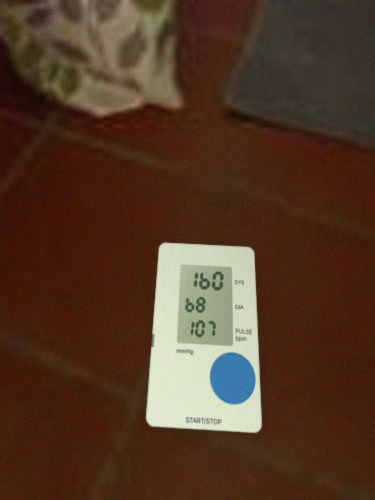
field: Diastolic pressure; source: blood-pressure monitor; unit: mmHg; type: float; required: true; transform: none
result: 68 mmHg
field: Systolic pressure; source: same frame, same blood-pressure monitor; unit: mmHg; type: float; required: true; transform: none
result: 160 mmHg
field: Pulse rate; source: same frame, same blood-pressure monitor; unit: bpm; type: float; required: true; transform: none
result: 107 bpm
